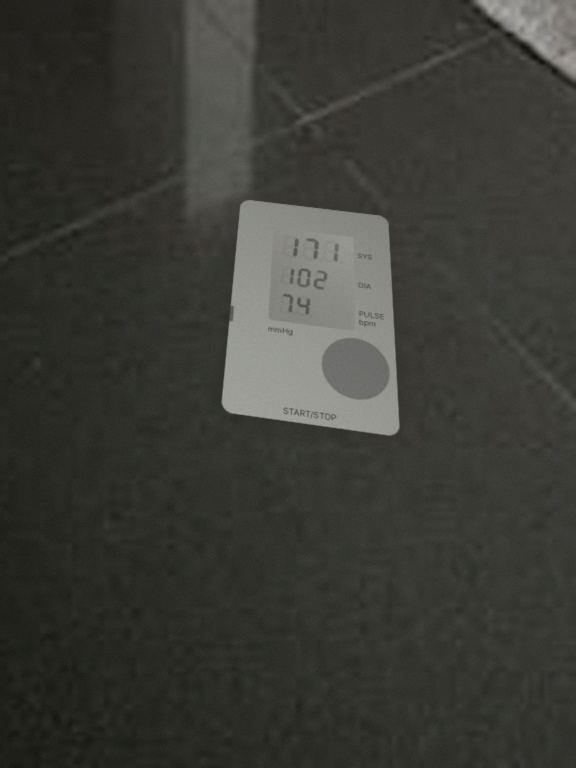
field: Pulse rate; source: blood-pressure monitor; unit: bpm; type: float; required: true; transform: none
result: 74 bpm
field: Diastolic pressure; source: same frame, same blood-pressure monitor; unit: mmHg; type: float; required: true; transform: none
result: 102 mmHg
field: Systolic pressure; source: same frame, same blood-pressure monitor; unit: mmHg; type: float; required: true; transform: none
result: 171 mmHg
